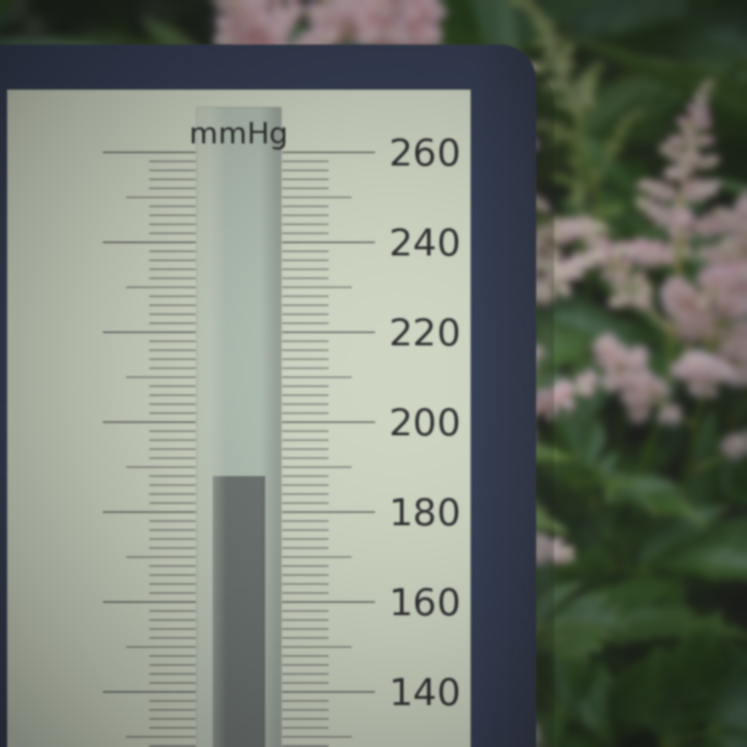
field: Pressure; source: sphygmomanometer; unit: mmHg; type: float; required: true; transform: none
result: 188 mmHg
